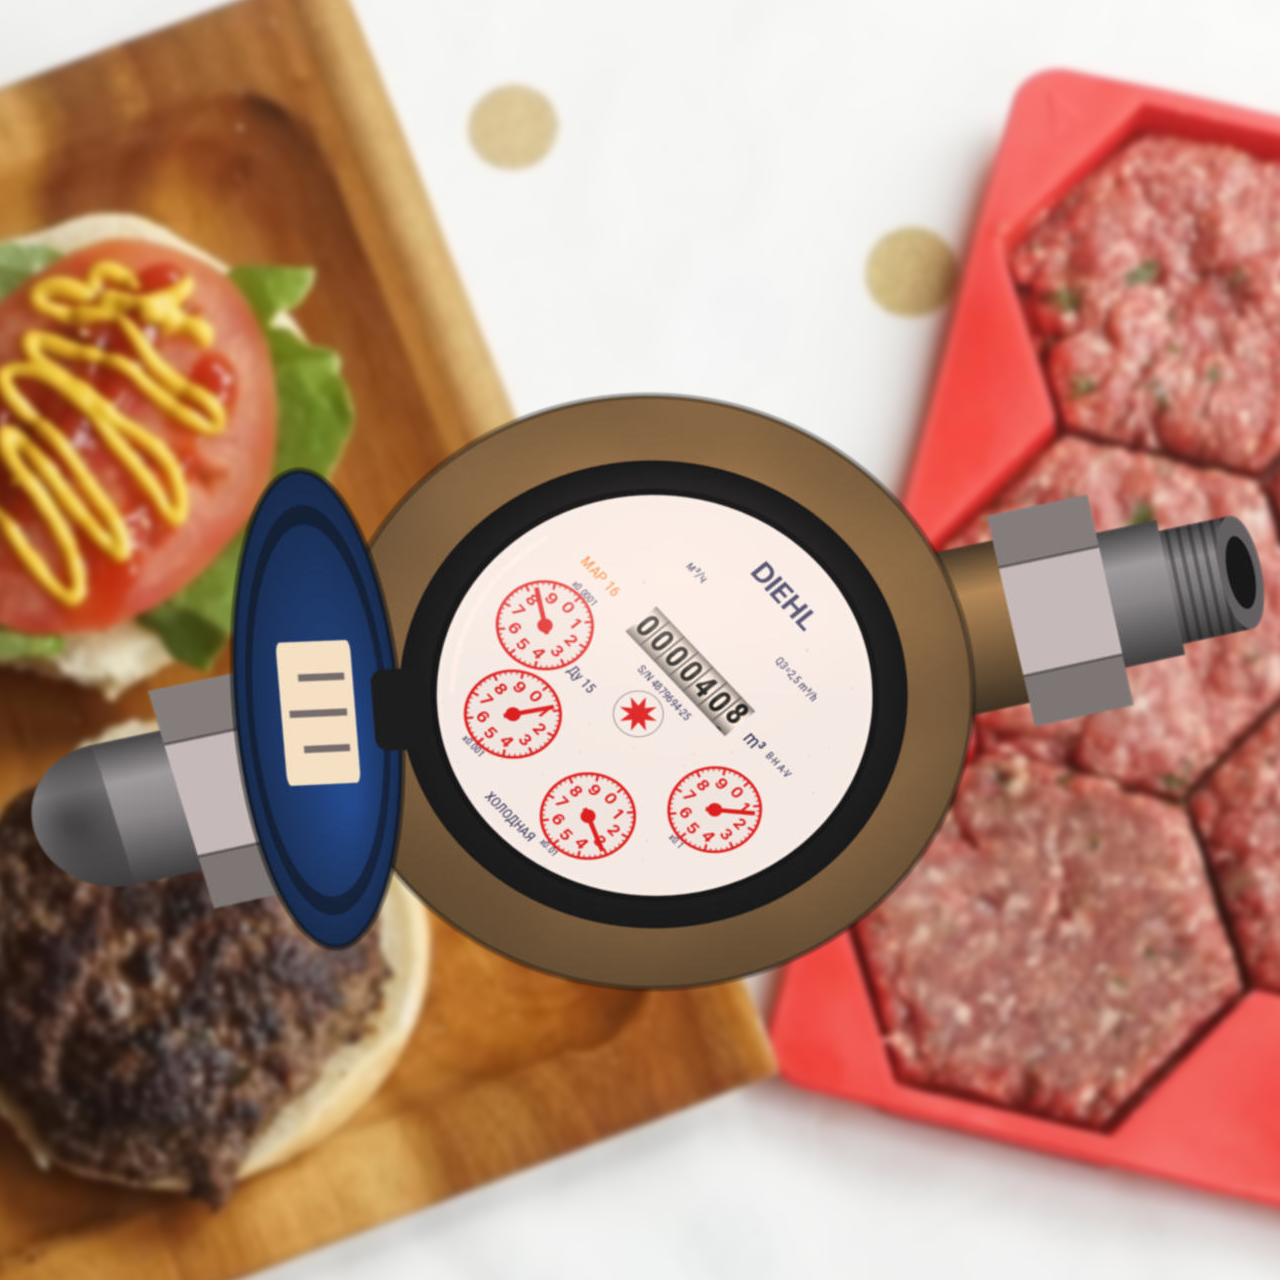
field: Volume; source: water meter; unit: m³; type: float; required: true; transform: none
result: 408.1308 m³
